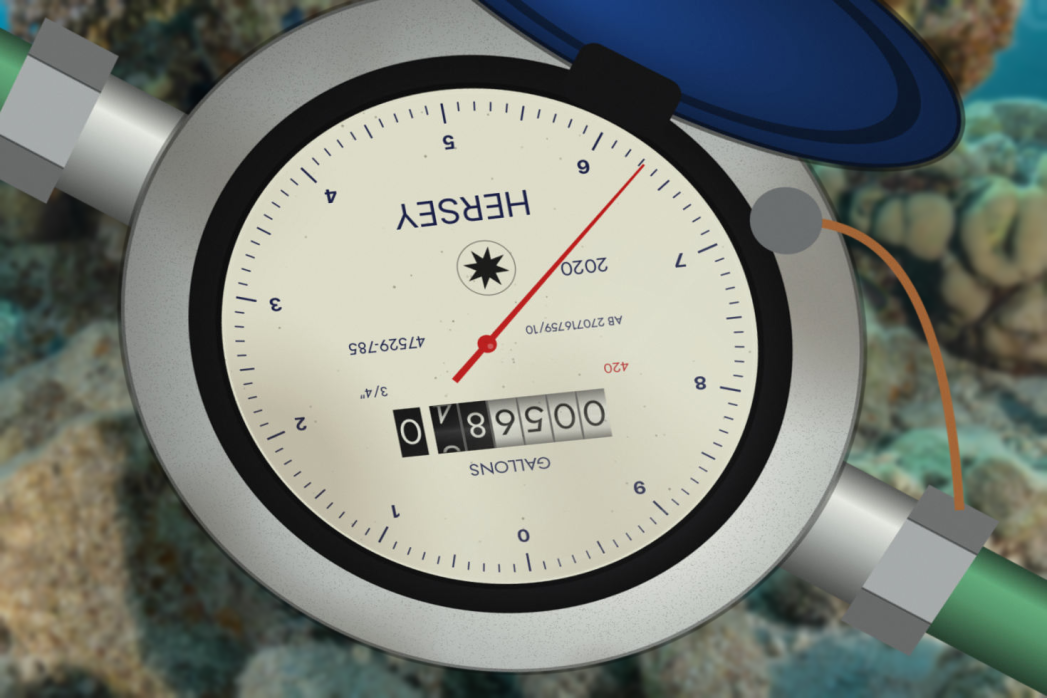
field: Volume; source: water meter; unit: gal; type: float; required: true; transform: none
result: 56836.3 gal
